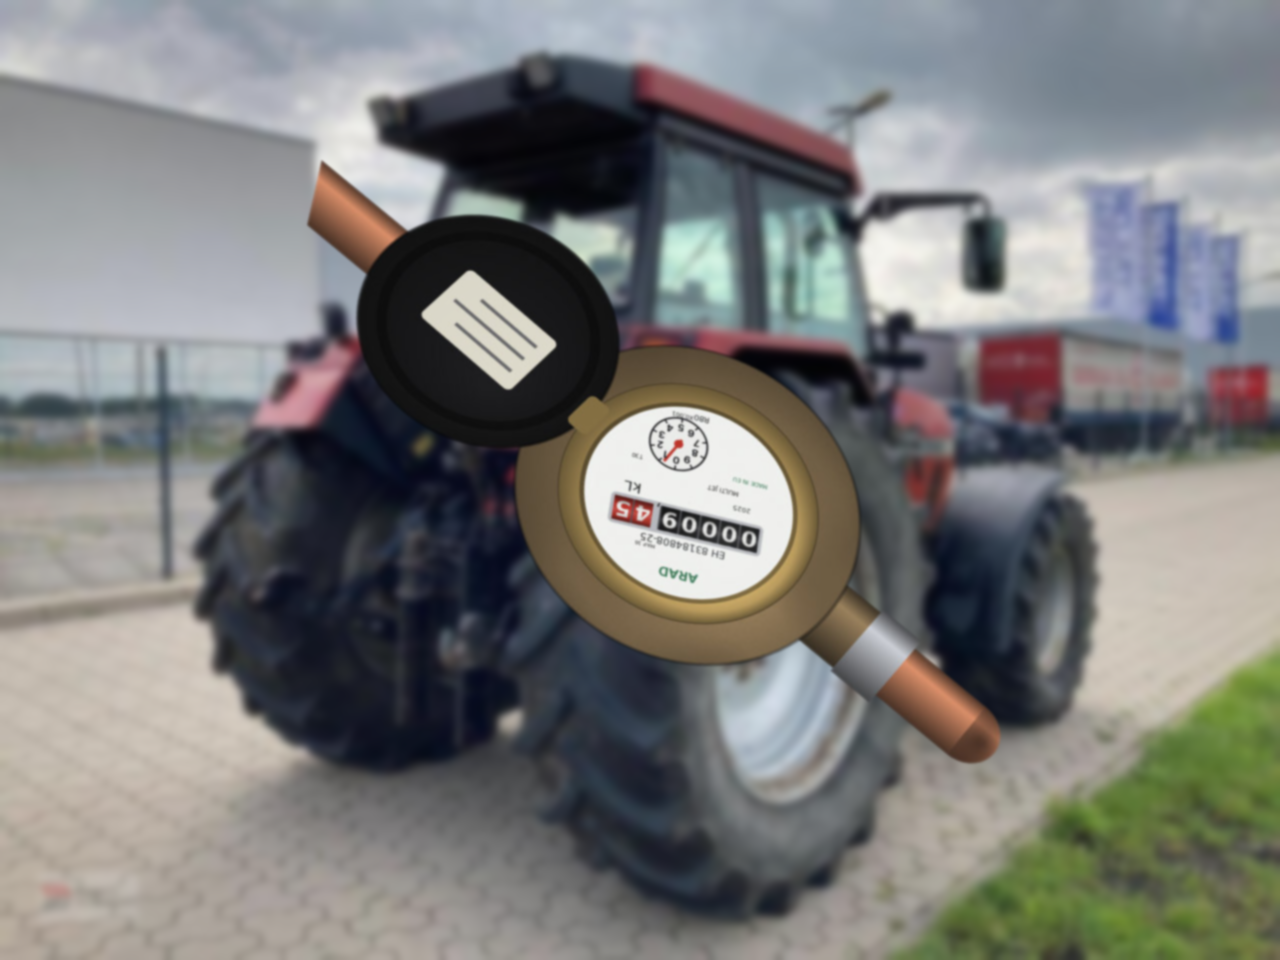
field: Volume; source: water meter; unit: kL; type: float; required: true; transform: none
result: 9.450 kL
